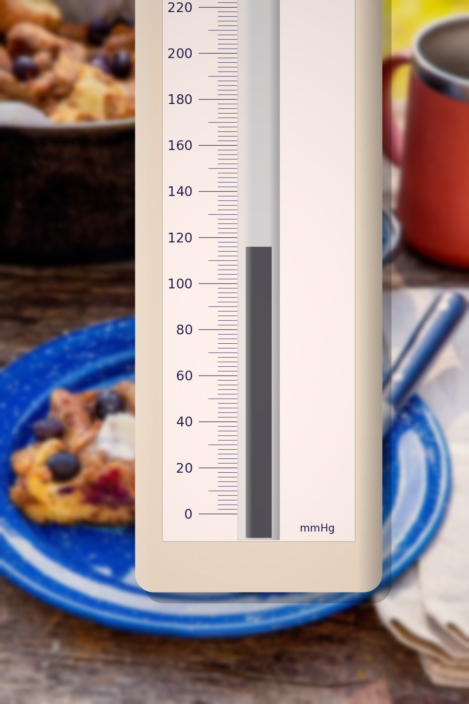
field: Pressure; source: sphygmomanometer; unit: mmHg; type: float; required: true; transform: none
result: 116 mmHg
